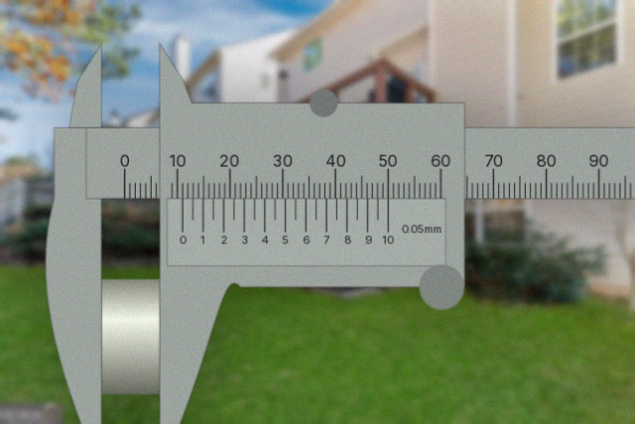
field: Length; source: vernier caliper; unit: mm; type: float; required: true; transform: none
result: 11.0 mm
